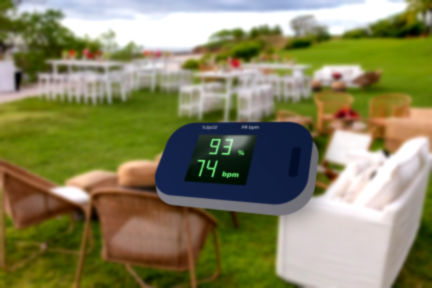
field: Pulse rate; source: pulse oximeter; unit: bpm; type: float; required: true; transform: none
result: 74 bpm
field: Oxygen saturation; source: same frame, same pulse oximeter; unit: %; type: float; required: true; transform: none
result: 93 %
